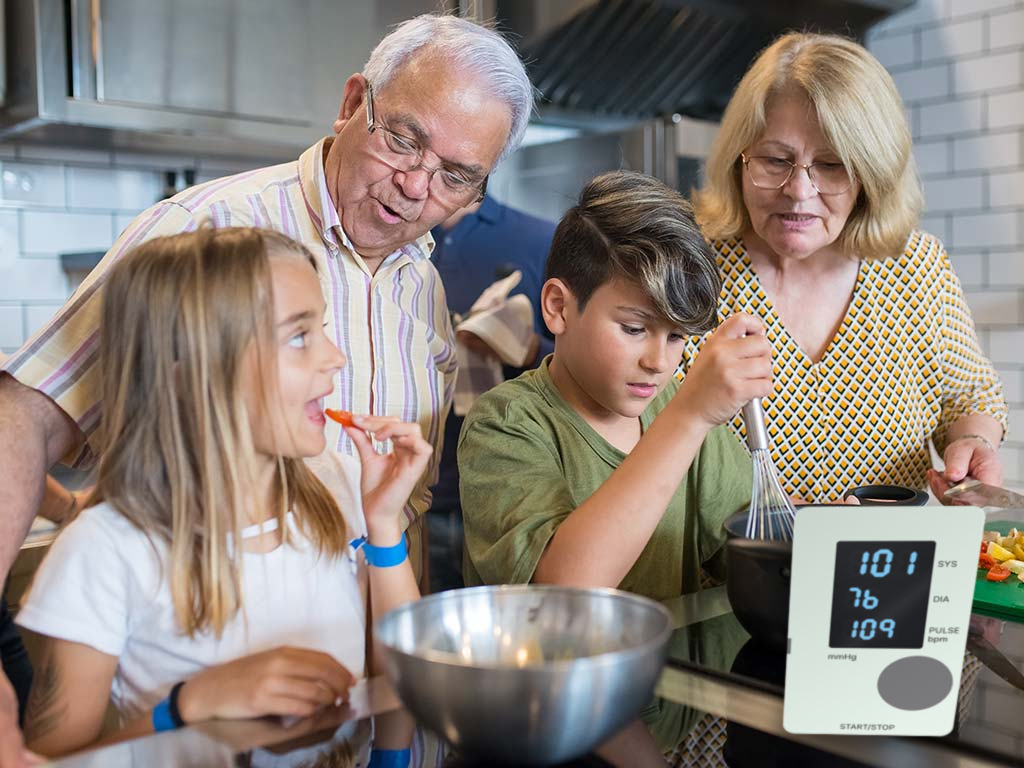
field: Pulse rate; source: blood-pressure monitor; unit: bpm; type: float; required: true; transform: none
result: 109 bpm
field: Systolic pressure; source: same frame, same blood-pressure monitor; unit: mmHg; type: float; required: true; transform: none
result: 101 mmHg
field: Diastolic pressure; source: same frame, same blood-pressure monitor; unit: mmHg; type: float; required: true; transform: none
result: 76 mmHg
